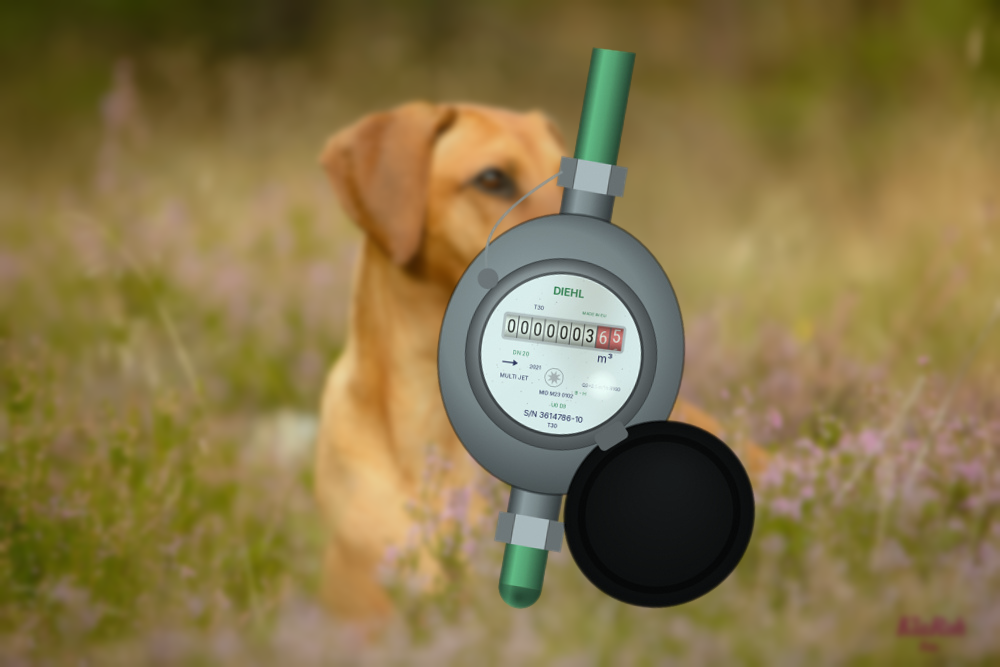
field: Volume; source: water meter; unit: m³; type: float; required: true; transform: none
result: 3.65 m³
